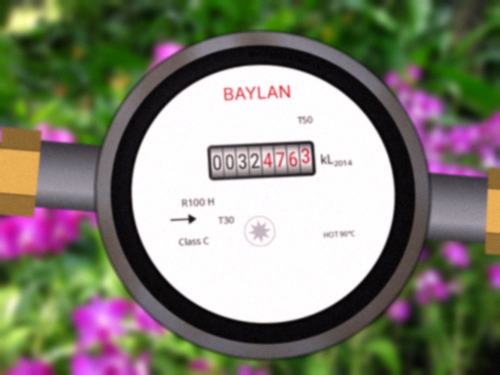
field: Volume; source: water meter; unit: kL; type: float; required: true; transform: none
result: 32.4763 kL
